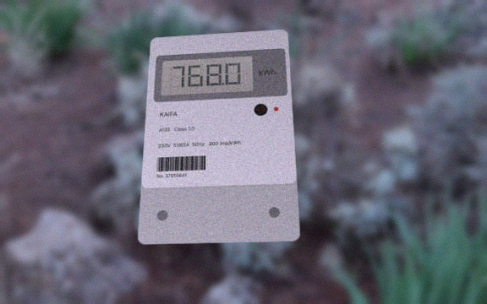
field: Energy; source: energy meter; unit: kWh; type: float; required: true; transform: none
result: 768.0 kWh
